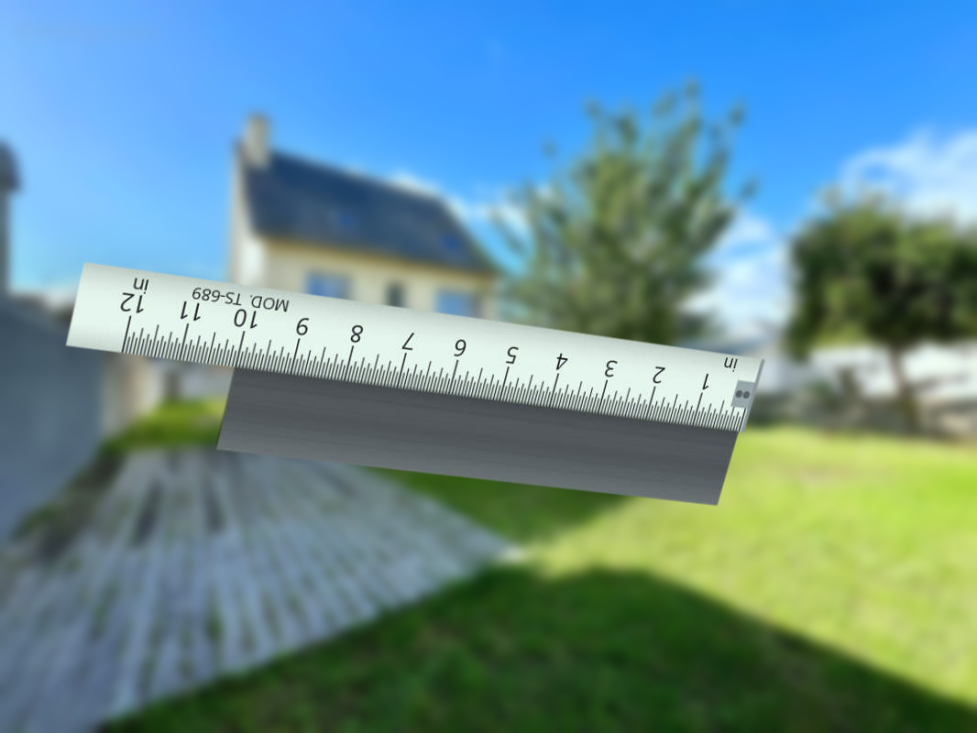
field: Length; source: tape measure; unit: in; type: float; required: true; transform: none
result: 10 in
